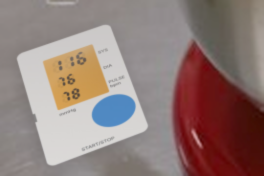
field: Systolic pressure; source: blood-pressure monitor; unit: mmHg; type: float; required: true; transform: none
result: 116 mmHg
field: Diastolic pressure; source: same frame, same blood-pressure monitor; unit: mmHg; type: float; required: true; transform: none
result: 76 mmHg
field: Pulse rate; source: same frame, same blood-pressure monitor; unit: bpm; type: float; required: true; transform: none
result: 78 bpm
